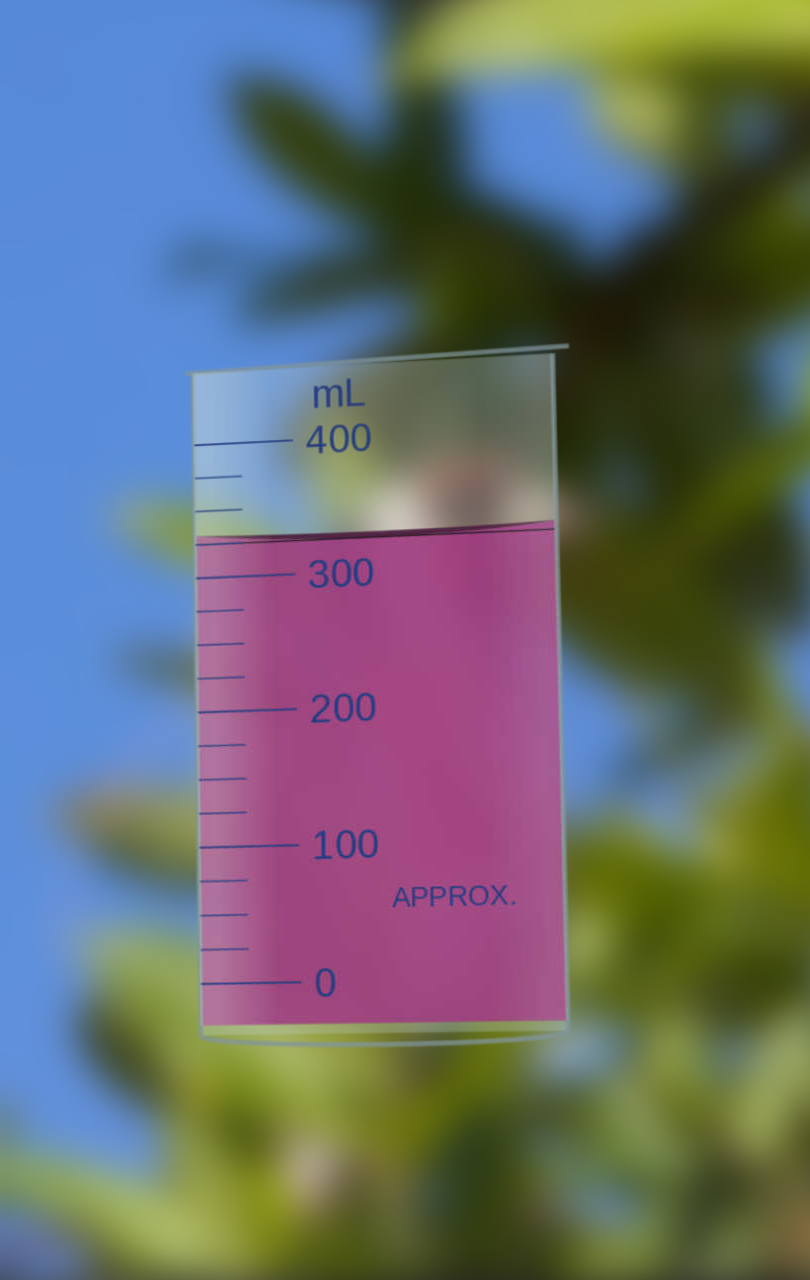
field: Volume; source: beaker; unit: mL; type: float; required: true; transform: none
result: 325 mL
